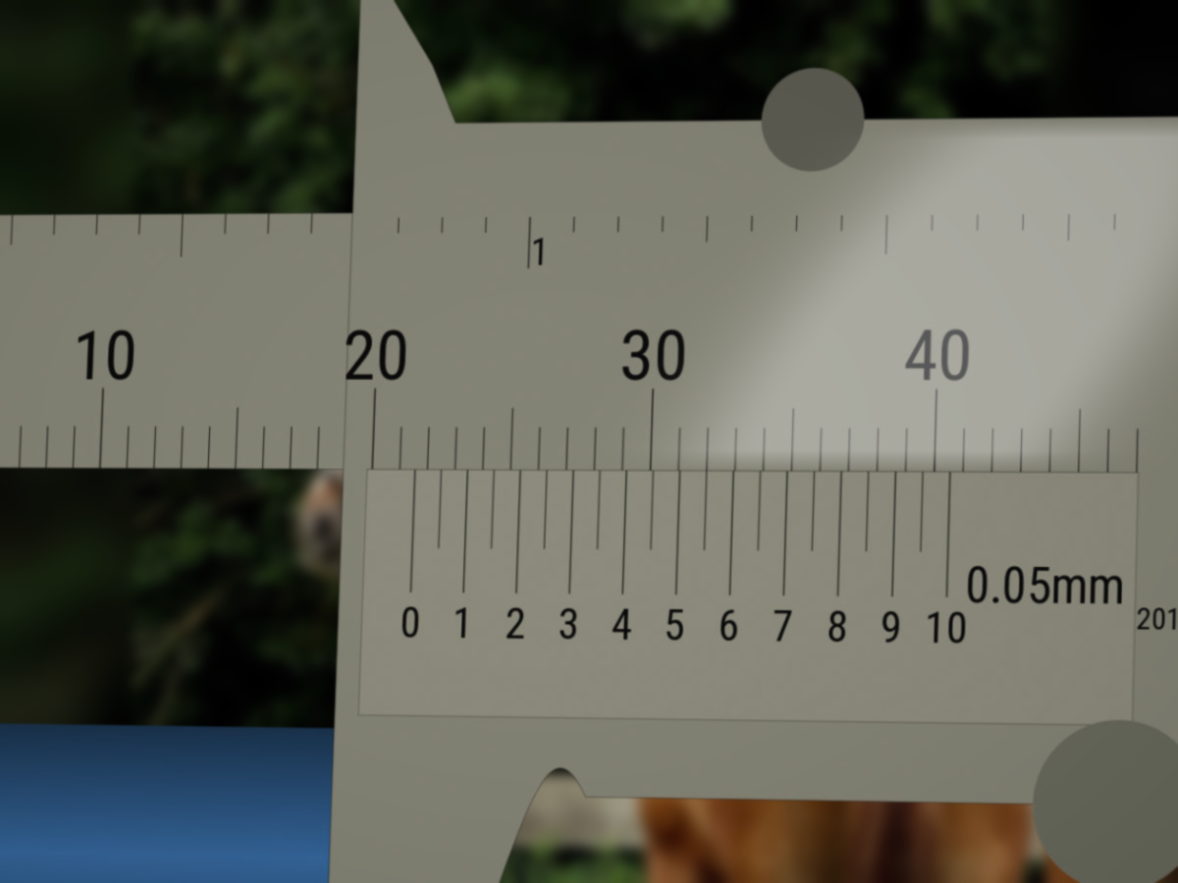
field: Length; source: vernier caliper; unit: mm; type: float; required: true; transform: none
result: 21.55 mm
